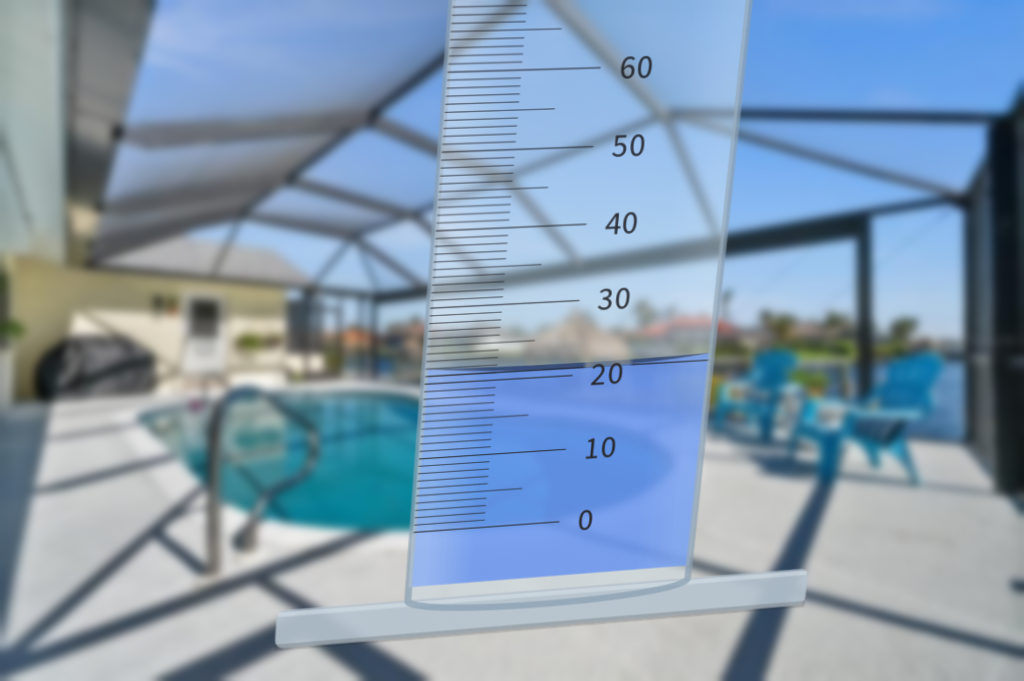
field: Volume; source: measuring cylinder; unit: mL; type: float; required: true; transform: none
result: 21 mL
